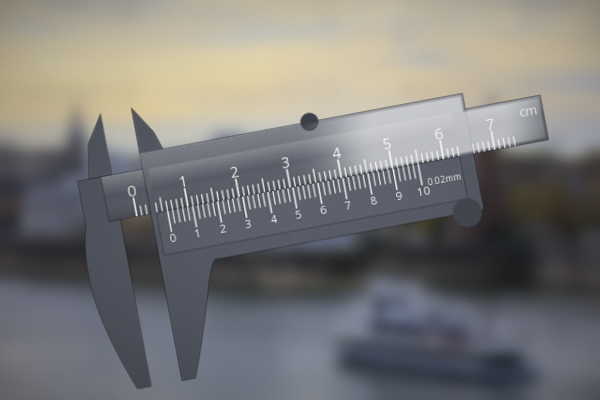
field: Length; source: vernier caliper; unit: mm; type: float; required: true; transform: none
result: 6.0 mm
